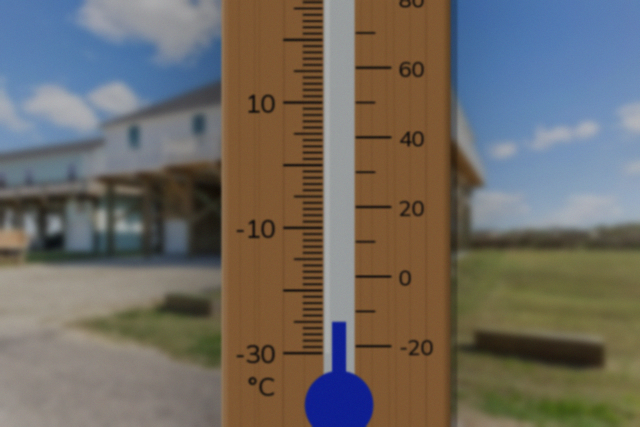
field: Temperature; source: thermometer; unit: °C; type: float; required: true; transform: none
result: -25 °C
